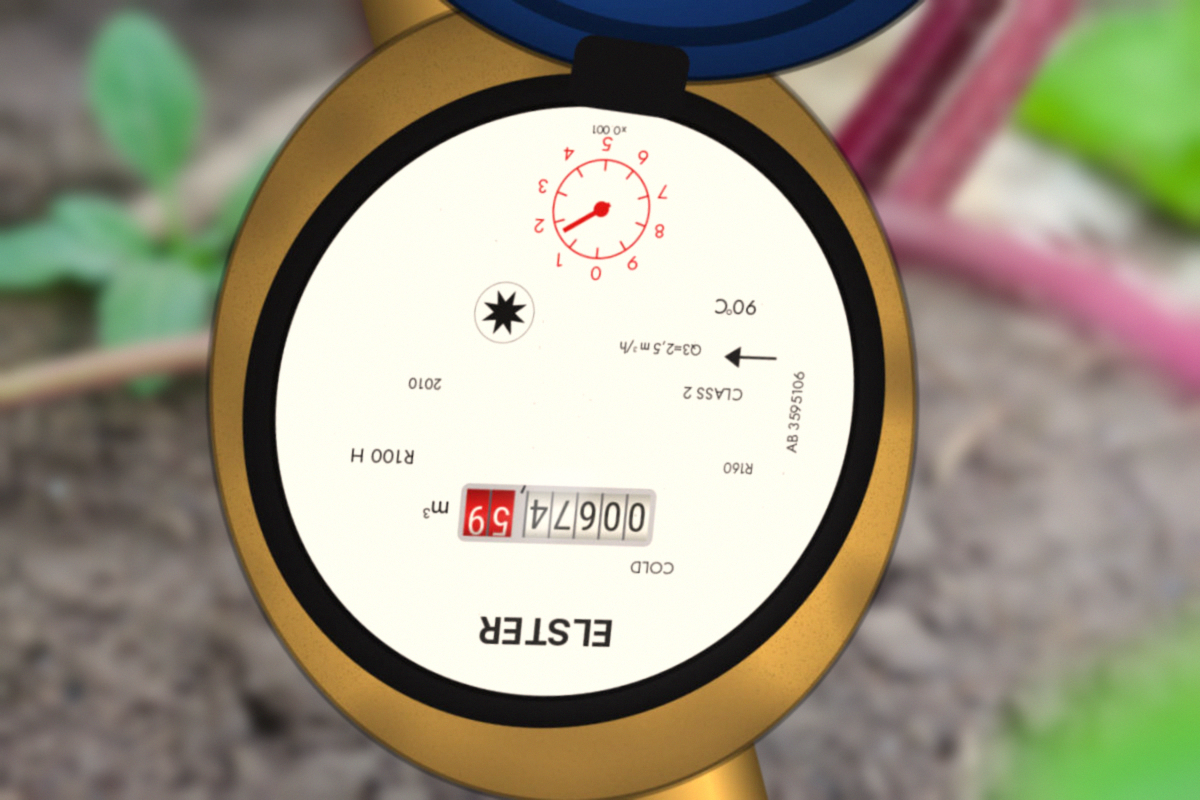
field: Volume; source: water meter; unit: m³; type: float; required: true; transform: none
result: 674.591 m³
